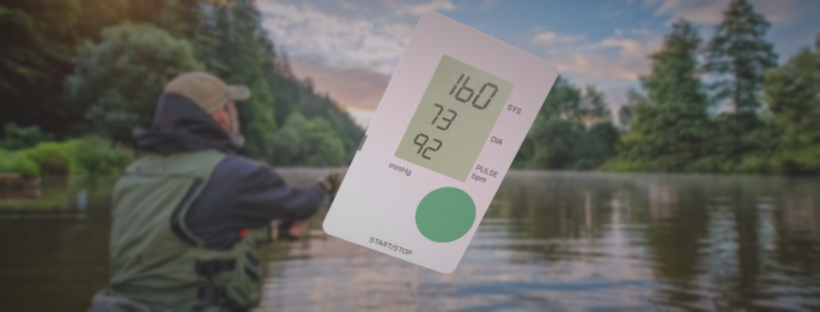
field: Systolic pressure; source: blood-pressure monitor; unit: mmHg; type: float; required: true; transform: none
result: 160 mmHg
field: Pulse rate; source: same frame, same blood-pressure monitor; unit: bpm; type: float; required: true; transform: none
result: 92 bpm
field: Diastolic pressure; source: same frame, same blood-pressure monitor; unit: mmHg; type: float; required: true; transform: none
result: 73 mmHg
